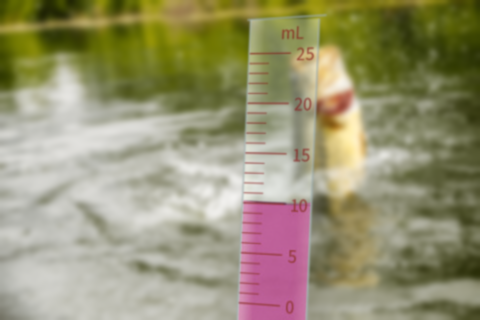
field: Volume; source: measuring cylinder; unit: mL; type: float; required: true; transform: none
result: 10 mL
